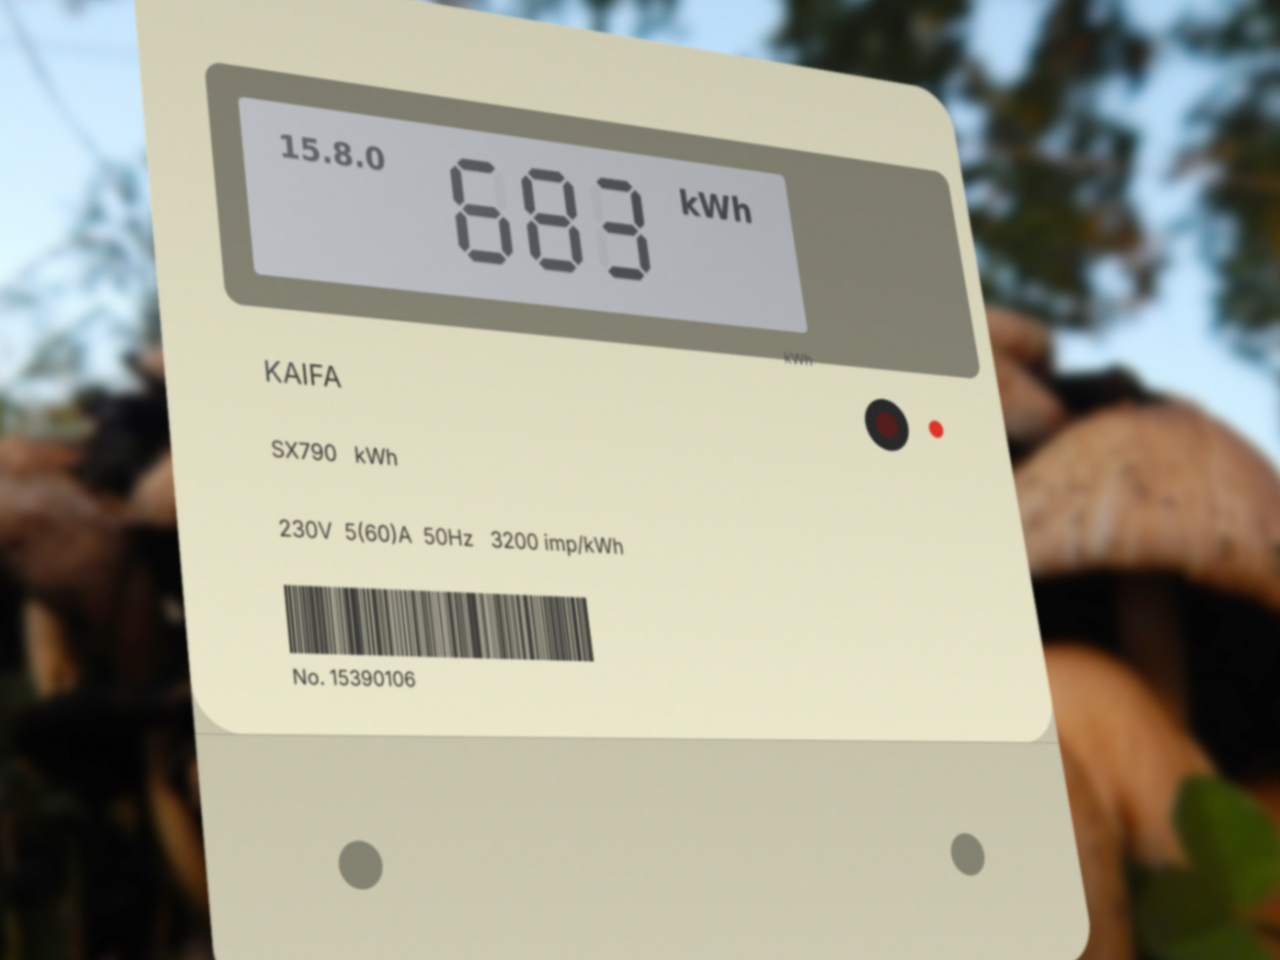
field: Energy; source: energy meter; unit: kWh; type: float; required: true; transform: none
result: 683 kWh
